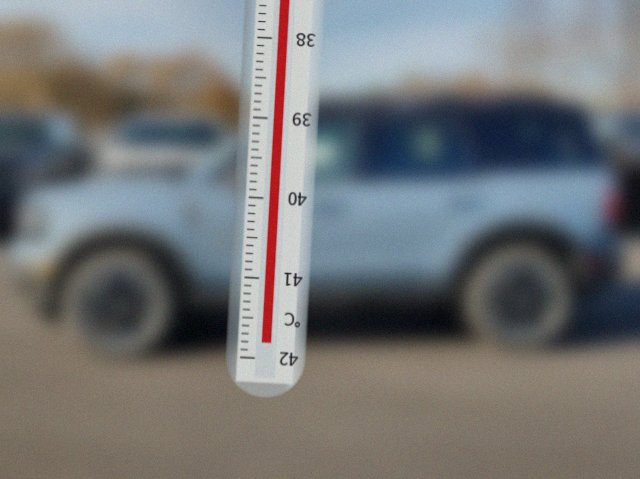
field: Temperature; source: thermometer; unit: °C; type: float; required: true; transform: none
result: 41.8 °C
